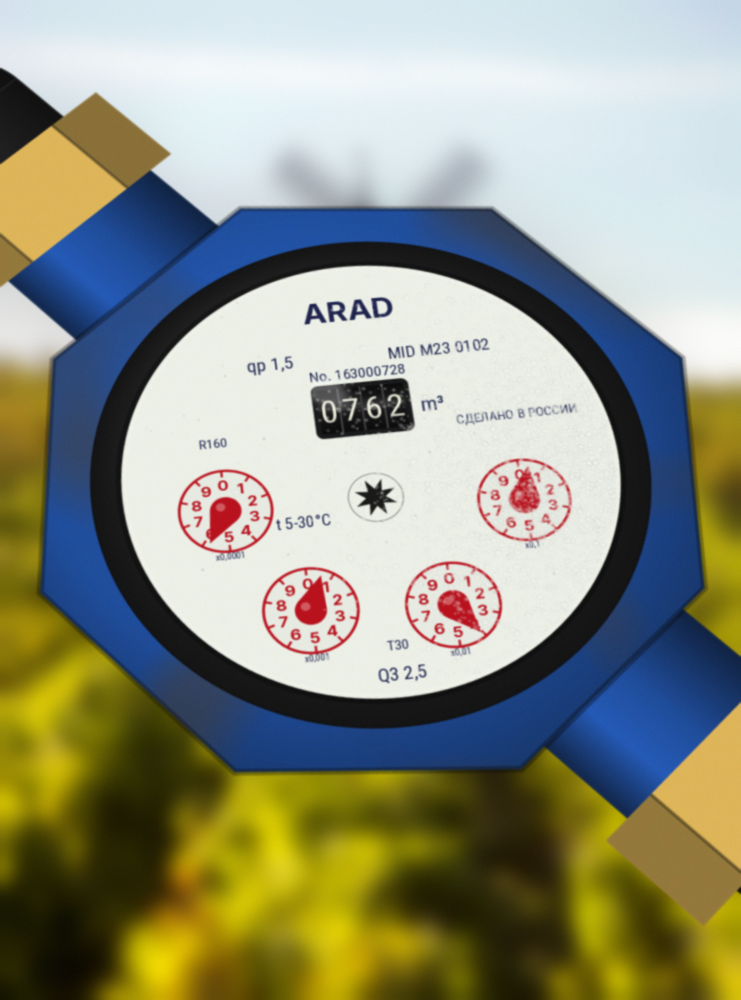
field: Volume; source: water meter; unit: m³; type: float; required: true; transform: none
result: 762.0405 m³
